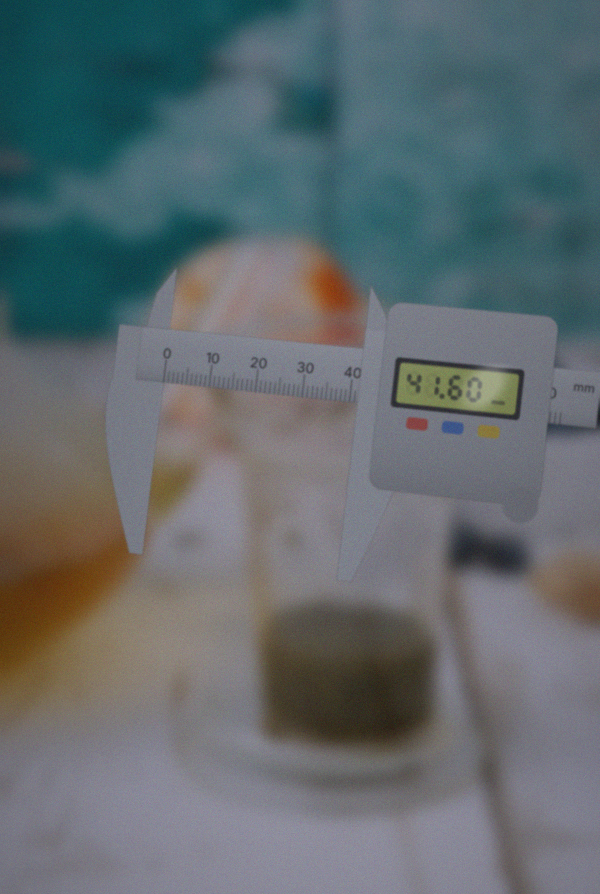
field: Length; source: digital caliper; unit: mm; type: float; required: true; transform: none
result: 41.60 mm
